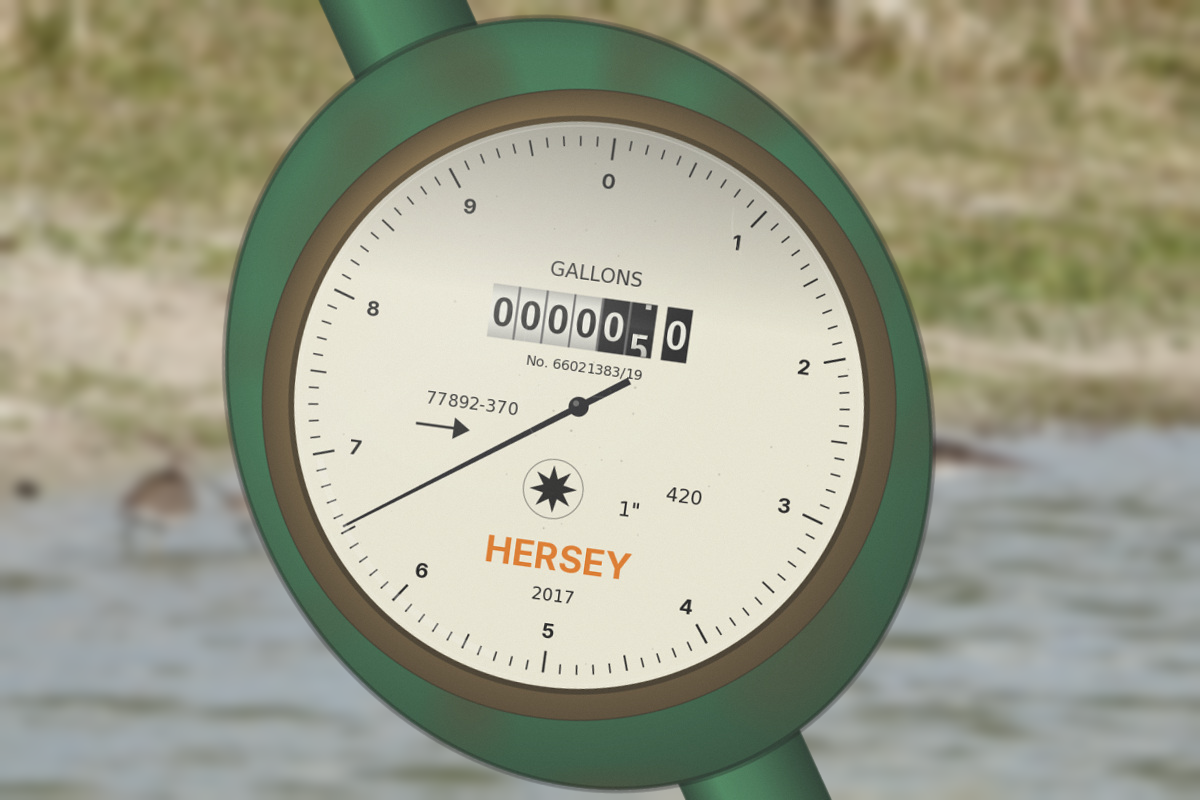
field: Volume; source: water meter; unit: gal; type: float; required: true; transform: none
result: 46.5 gal
